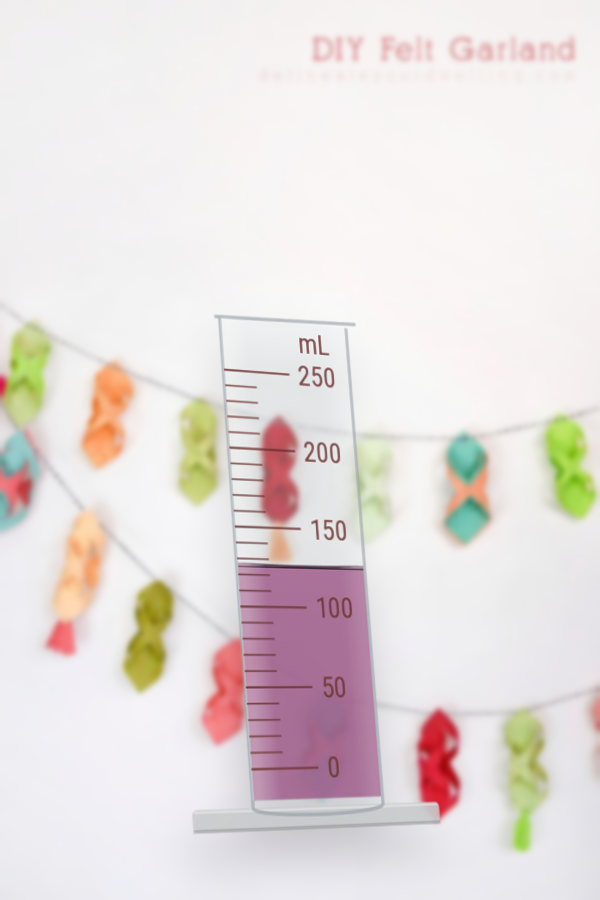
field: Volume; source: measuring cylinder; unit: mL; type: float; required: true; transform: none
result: 125 mL
